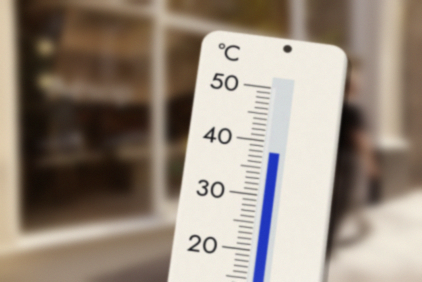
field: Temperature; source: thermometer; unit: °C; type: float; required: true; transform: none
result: 38 °C
